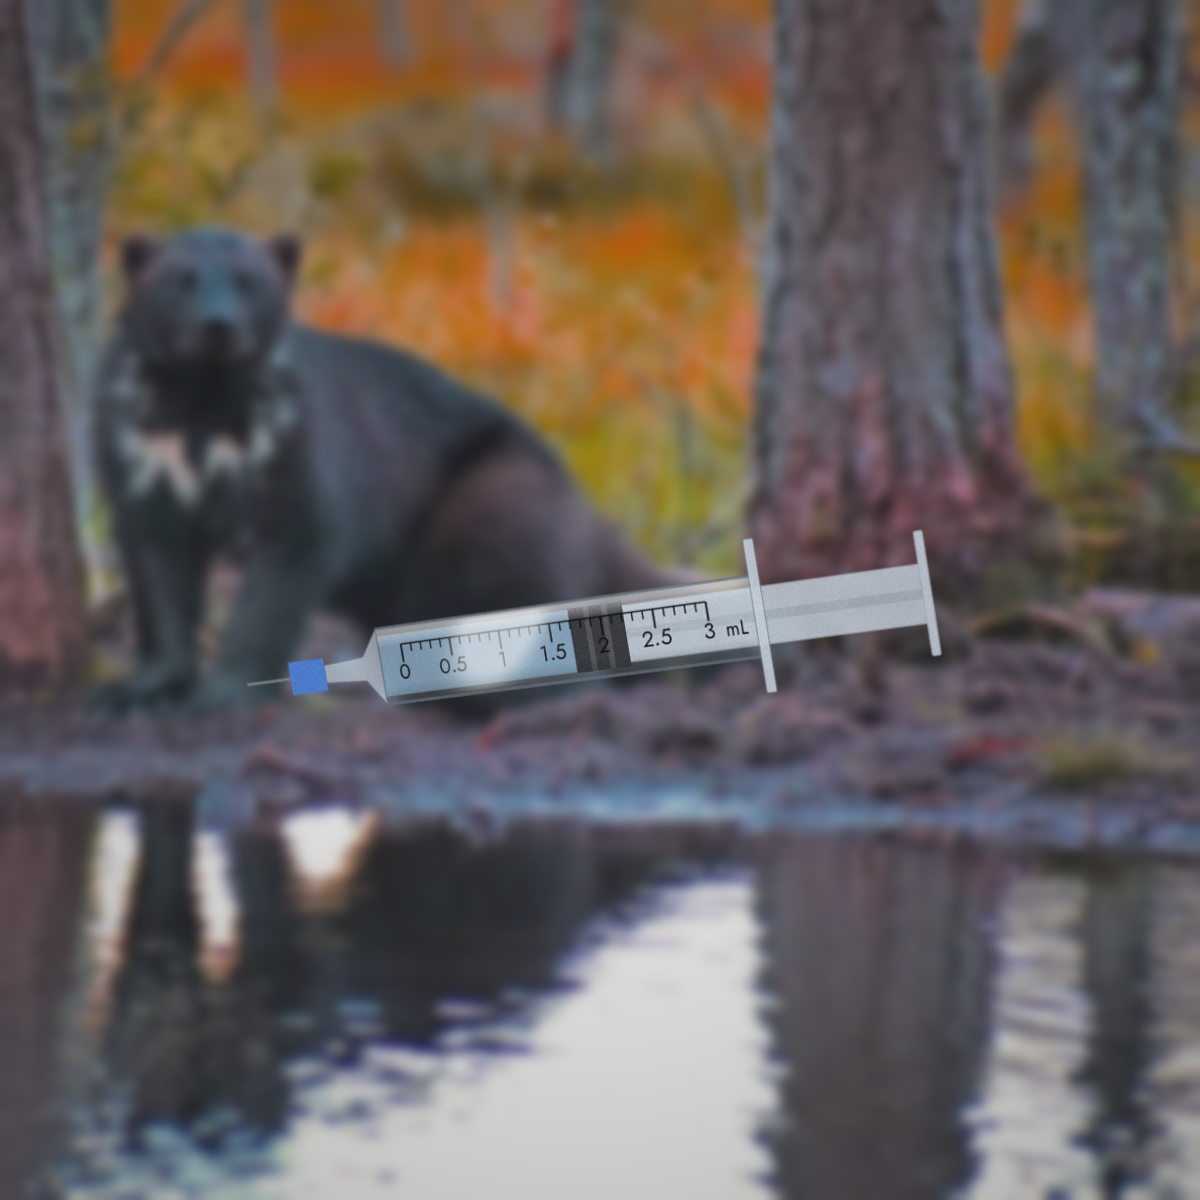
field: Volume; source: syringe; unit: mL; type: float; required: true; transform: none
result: 1.7 mL
